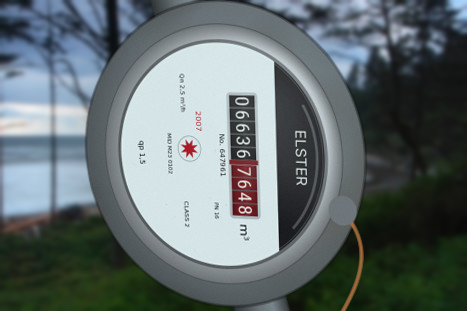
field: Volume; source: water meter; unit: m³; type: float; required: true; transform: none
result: 6636.7648 m³
